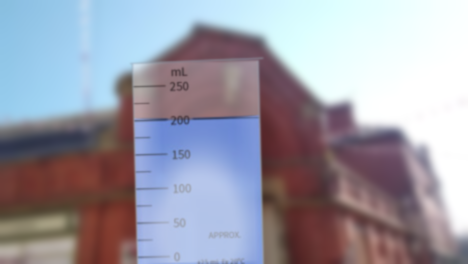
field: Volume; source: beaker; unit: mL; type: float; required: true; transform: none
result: 200 mL
